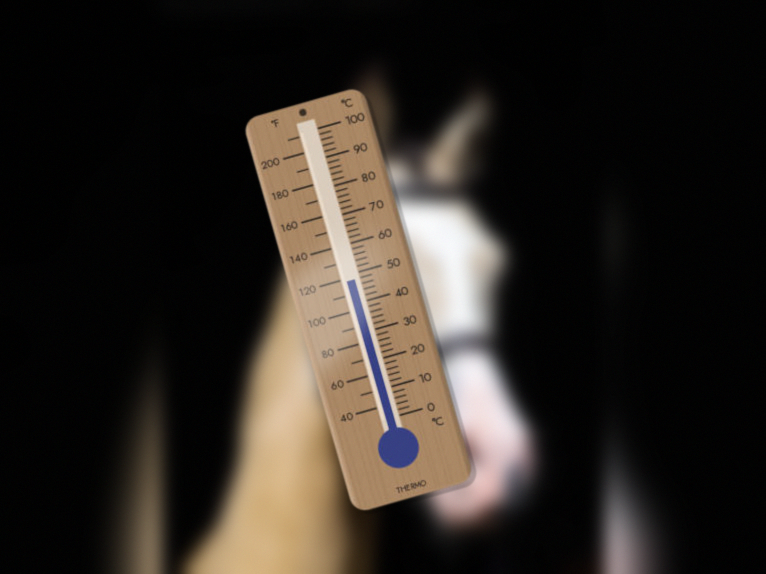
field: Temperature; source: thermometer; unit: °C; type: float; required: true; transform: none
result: 48 °C
